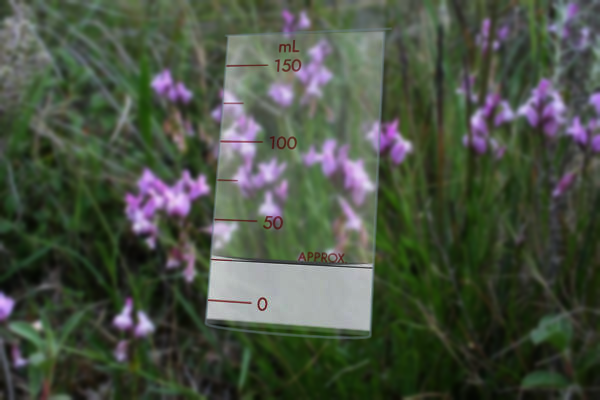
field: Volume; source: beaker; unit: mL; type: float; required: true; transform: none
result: 25 mL
